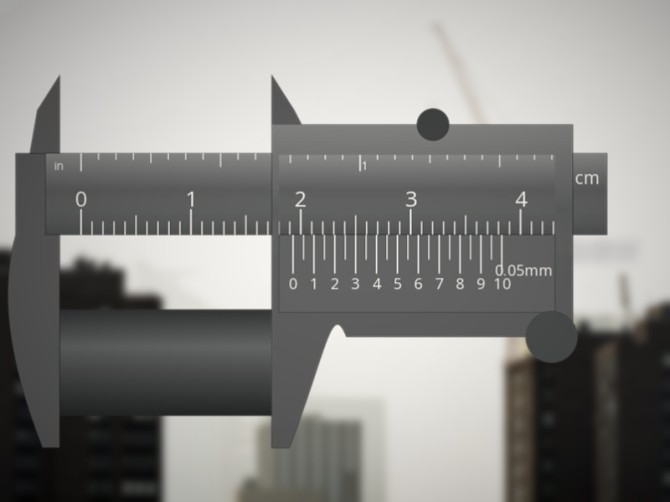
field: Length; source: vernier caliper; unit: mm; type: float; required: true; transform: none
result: 19.3 mm
